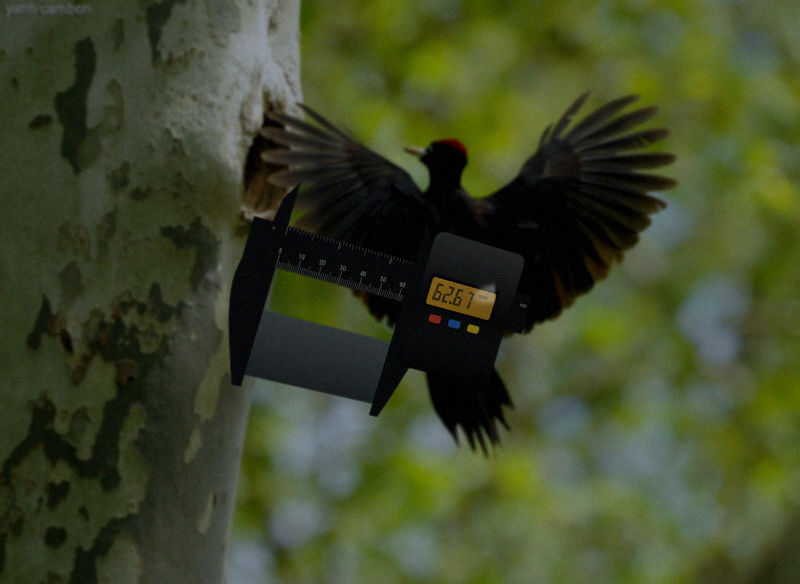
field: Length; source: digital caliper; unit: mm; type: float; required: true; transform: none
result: 62.67 mm
